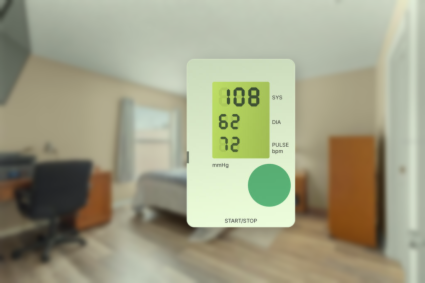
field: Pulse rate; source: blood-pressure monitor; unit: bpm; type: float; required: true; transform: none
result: 72 bpm
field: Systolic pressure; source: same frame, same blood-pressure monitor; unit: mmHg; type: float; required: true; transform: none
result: 108 mmHg
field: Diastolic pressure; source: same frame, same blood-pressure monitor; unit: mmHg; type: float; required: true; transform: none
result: 62 mmHg
